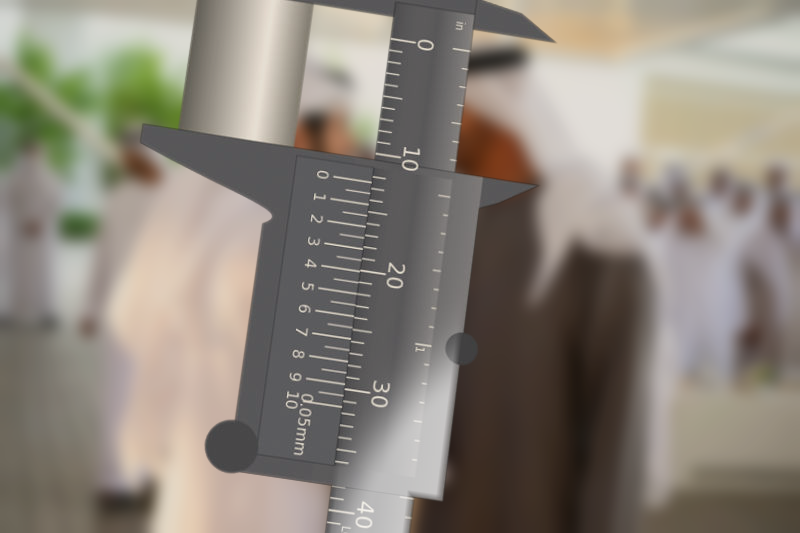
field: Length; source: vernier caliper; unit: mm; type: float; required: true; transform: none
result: 12.5 mm
